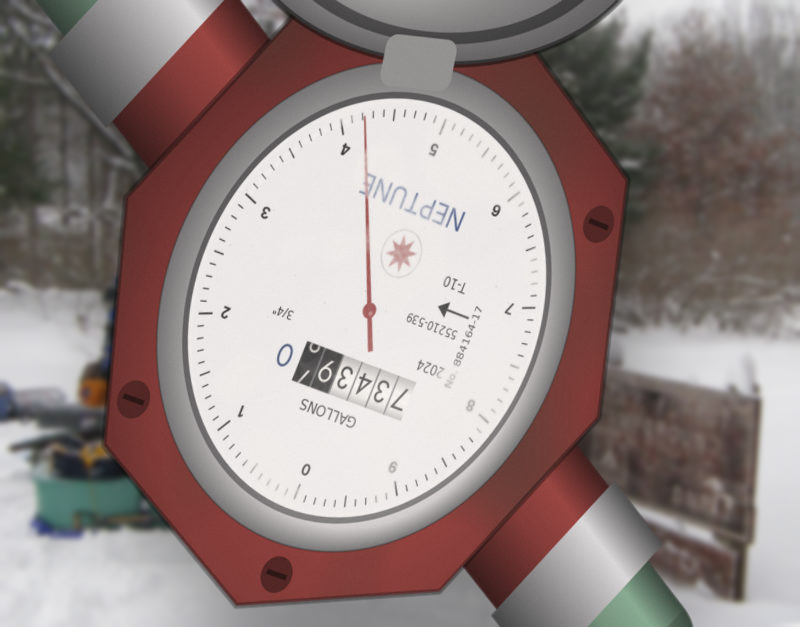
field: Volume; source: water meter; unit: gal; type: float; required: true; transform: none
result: 7343974.2 gal
